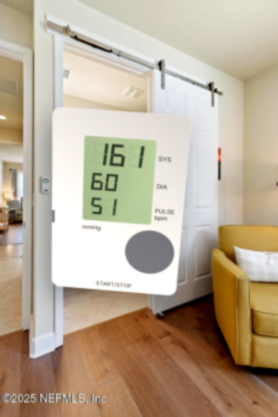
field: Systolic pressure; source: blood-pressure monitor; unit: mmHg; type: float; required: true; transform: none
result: 161 mmHg
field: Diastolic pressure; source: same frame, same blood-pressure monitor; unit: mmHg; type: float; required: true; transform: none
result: 60 mmHg
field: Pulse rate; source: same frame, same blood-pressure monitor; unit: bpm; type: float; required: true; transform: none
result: 51 bpm
